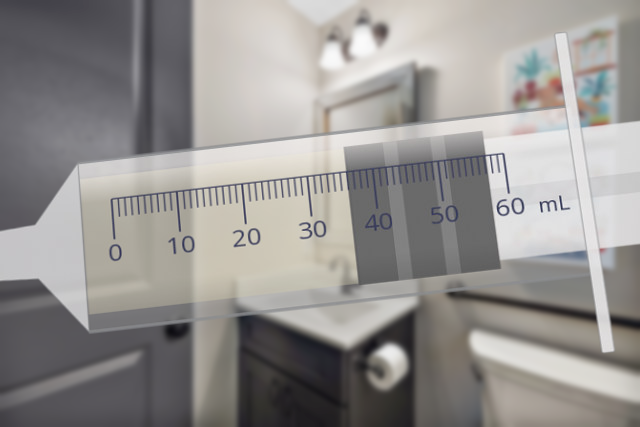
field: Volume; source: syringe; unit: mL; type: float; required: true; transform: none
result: 36 mL
